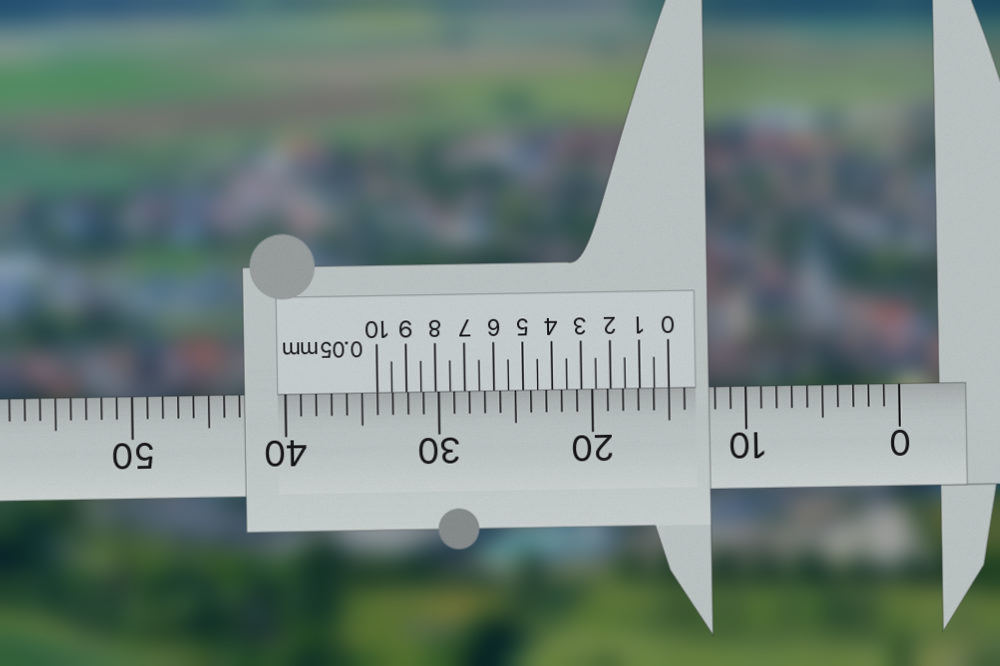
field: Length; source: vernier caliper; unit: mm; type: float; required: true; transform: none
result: 15.0 mm
